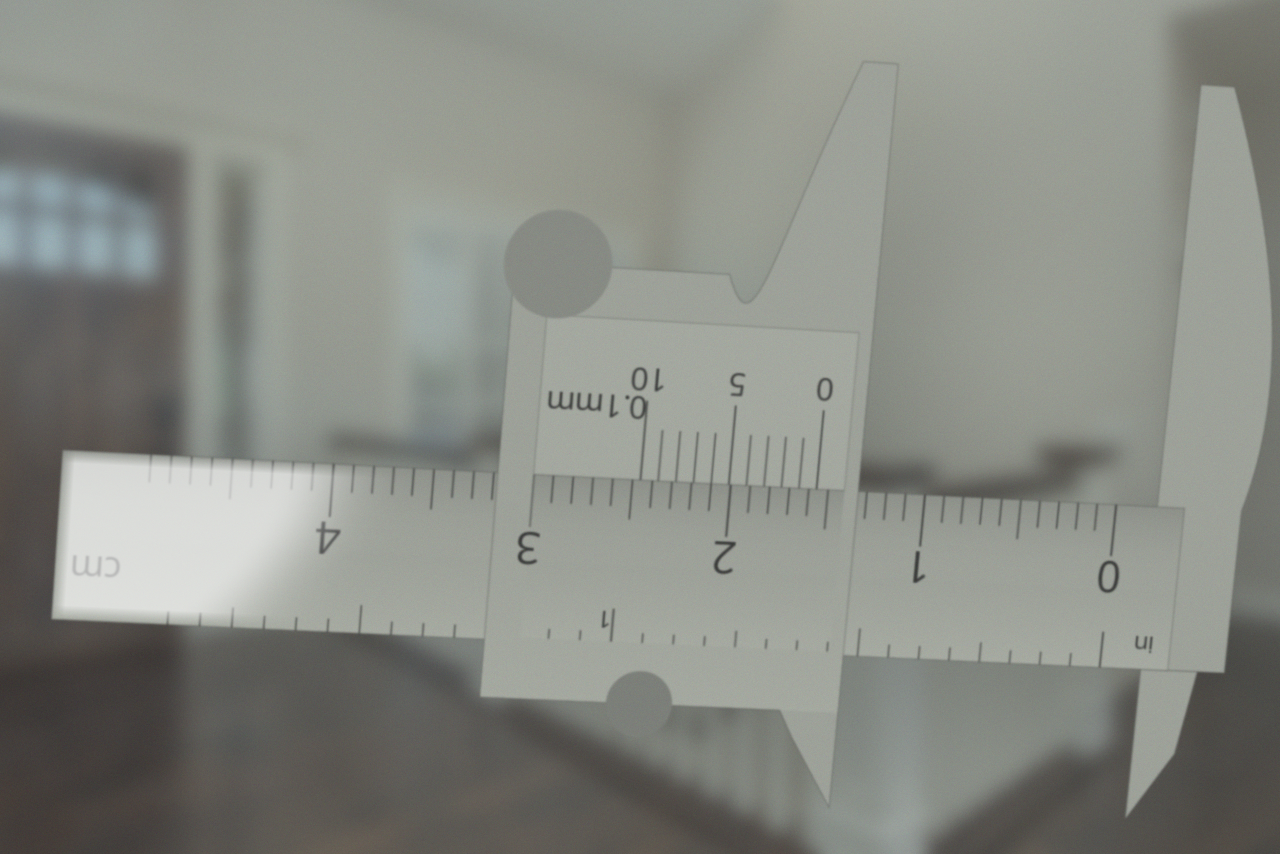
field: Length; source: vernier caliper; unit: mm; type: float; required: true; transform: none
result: 15.6 mm
